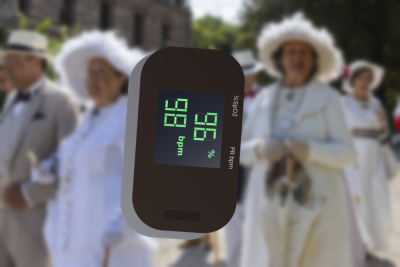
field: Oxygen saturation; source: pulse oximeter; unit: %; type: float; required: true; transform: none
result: 96 %
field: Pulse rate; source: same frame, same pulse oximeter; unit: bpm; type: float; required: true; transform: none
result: 98 bpm
